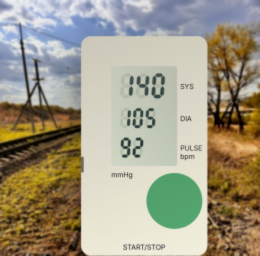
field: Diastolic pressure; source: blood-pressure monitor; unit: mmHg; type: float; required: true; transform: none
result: 105 mmHg
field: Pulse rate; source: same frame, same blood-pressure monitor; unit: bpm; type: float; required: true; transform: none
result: 92 bpm
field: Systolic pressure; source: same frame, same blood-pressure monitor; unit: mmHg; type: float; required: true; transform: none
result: 140 mmHg
